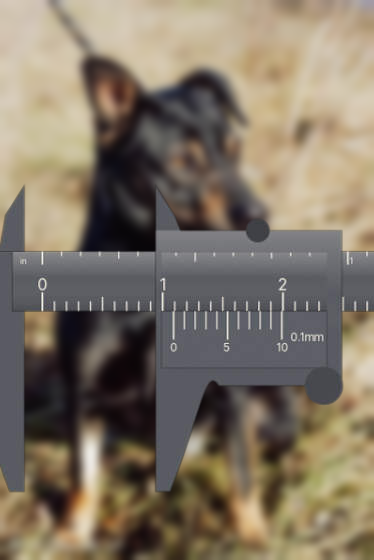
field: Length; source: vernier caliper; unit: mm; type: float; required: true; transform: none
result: 10.9 mm
